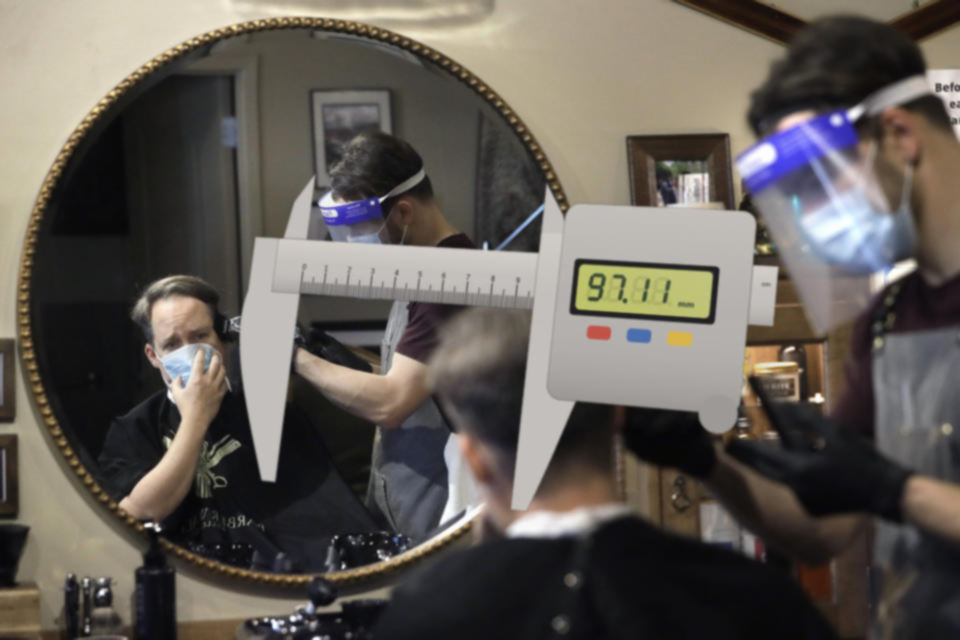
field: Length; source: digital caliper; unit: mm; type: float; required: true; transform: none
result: 97.11 mm
